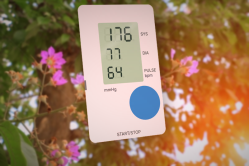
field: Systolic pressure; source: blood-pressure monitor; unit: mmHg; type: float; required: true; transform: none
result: 176 mmHg
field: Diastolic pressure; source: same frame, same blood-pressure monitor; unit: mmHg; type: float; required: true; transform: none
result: 77 mmHg
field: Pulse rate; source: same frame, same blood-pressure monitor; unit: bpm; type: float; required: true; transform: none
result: 64 bpm
